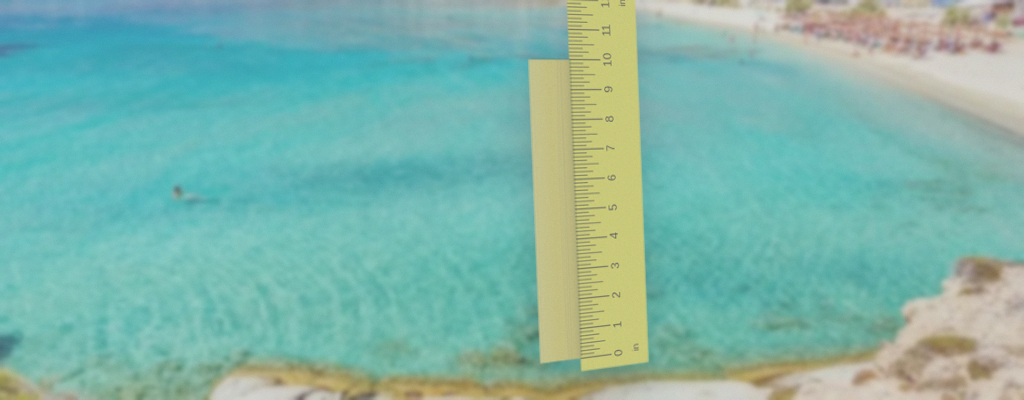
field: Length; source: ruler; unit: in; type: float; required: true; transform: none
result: 10 in
